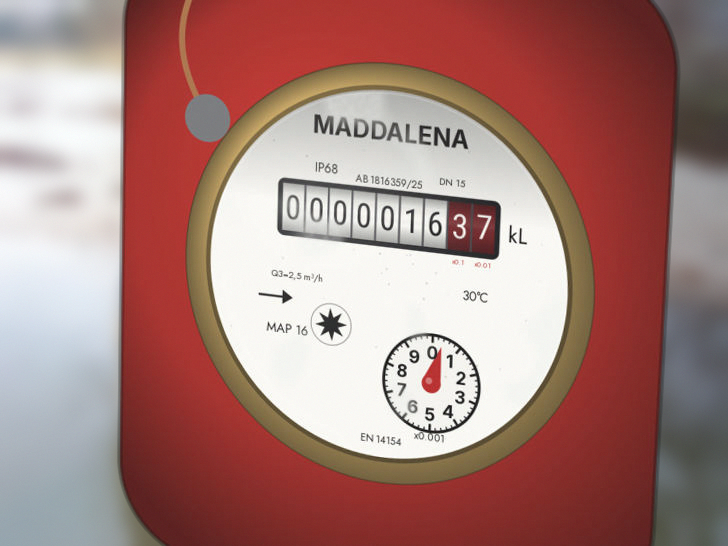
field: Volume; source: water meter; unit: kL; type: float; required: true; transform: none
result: 16.370 kL
